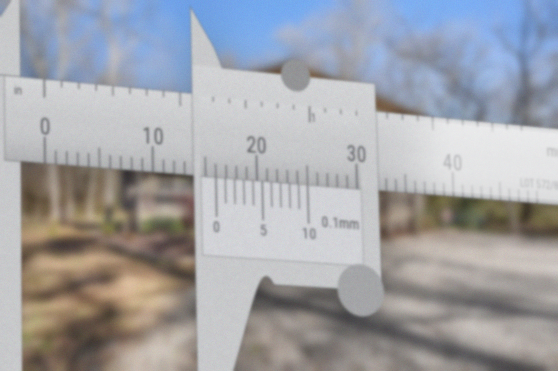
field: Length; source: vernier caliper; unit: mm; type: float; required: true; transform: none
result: 16.0 mm
